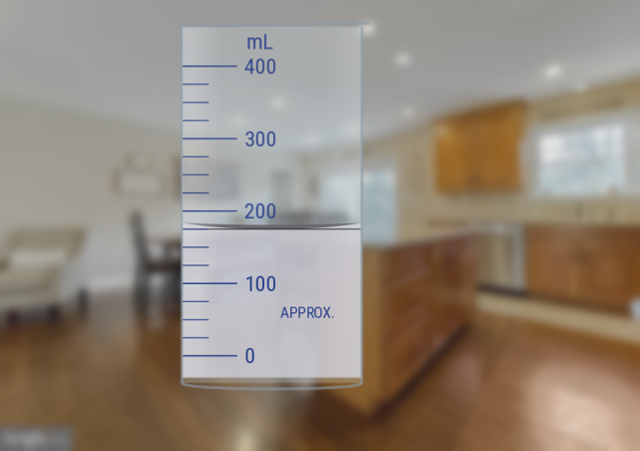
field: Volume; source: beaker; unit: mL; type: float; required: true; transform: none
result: 175 mL
